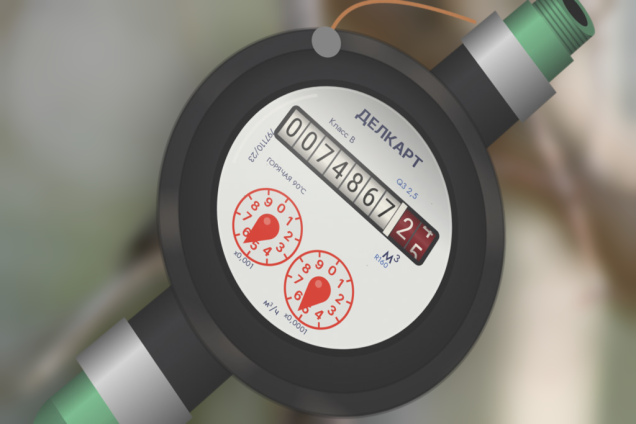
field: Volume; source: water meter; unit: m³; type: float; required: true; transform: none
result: 74867.2455 m³
